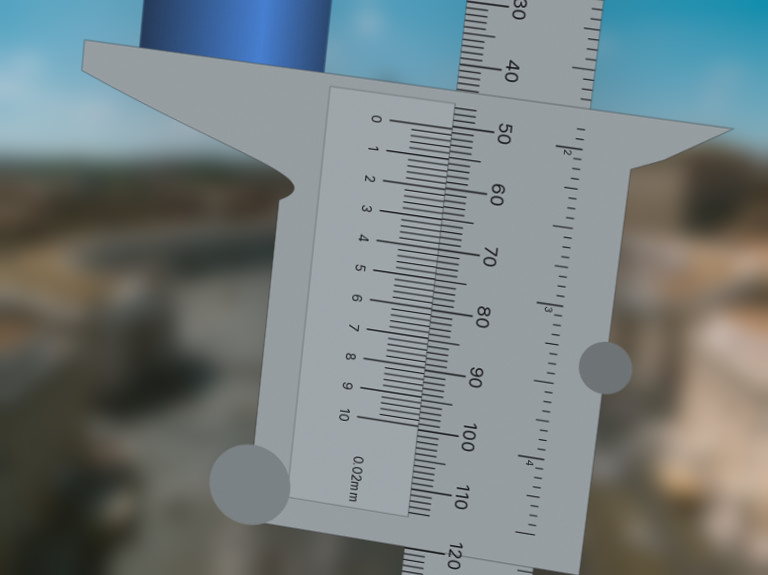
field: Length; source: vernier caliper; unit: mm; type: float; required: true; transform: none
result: 50.4 mm
